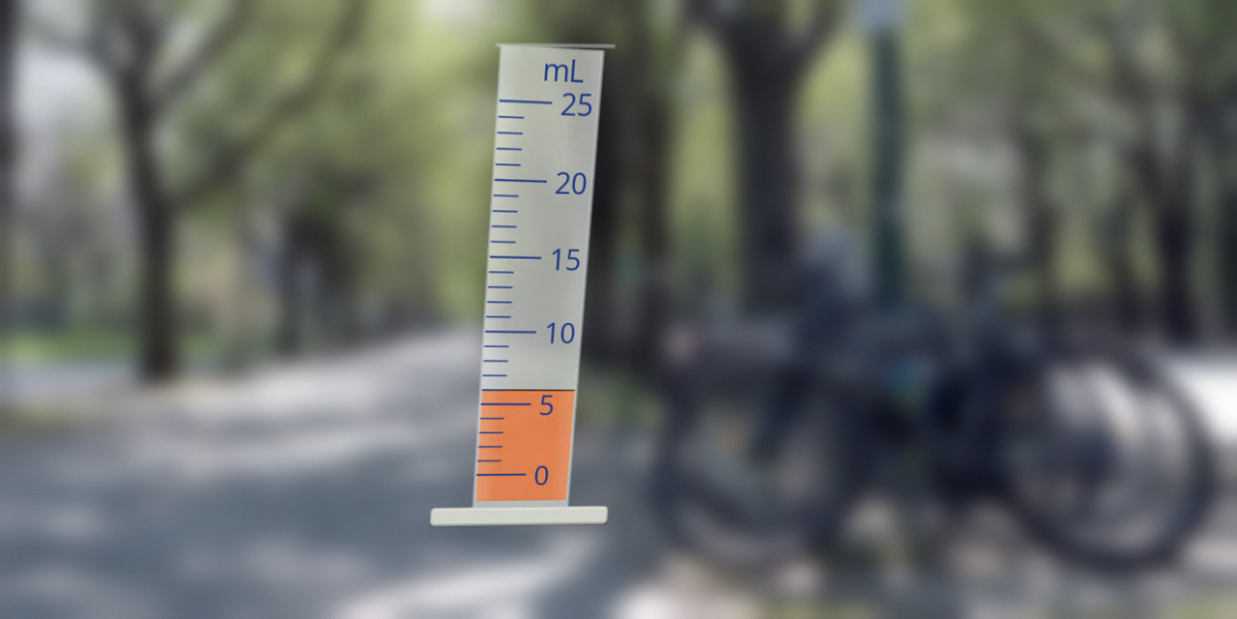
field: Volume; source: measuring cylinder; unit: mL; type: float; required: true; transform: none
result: 6 mL
